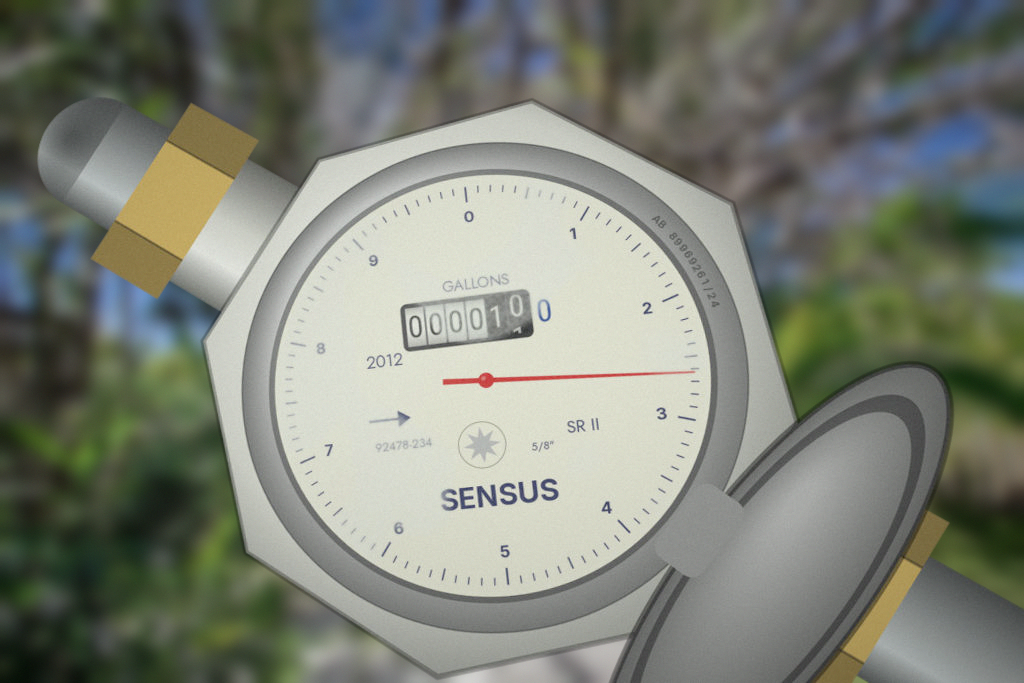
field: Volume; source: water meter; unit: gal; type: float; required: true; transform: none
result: 102.6 gal
